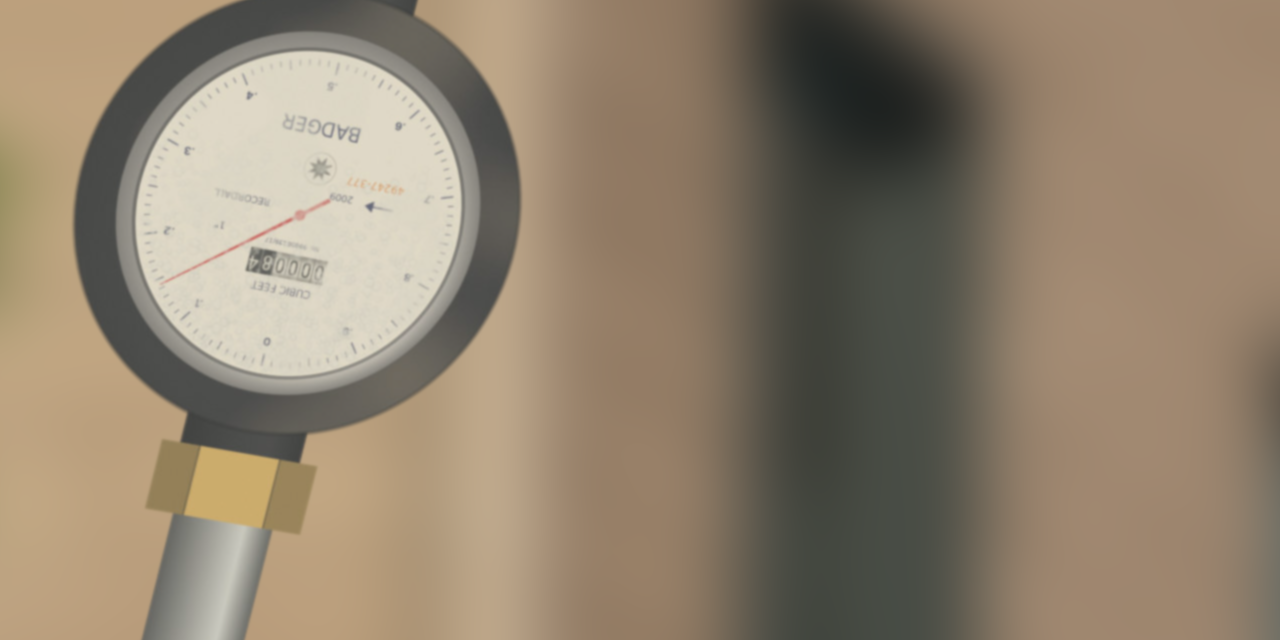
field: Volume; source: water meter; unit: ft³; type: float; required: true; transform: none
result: 84.14 ft³
